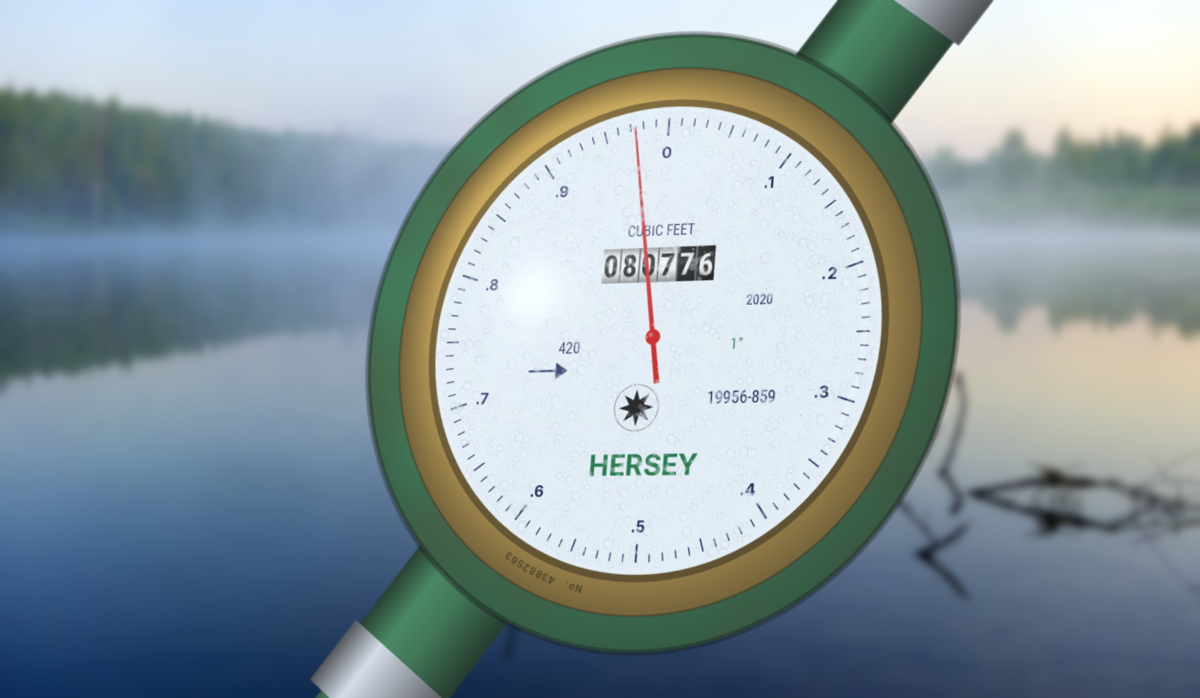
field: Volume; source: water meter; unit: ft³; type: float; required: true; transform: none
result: 80775.97 ft³
